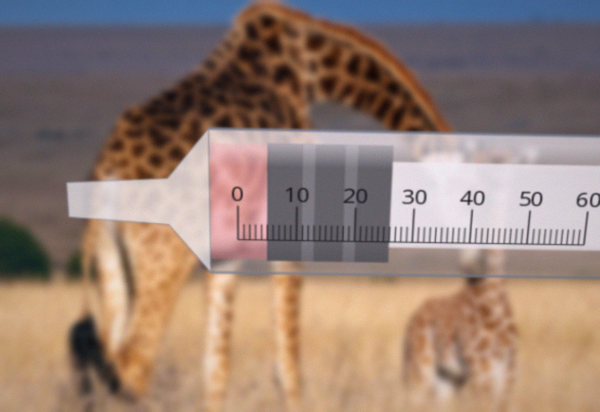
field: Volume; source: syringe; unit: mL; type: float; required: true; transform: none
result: 5 mL
